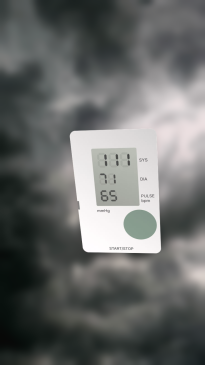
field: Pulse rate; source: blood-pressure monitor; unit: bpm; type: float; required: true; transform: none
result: 65 bpm
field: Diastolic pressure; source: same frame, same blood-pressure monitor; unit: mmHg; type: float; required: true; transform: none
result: 71 mmHg
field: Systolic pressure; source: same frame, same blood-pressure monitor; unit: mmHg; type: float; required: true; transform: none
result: 111 mmHg
